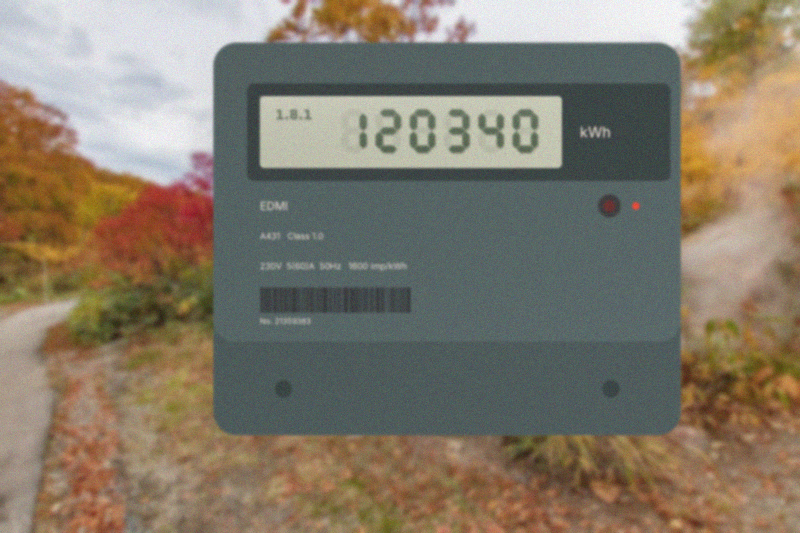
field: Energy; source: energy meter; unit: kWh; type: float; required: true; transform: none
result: 120340 kWh
